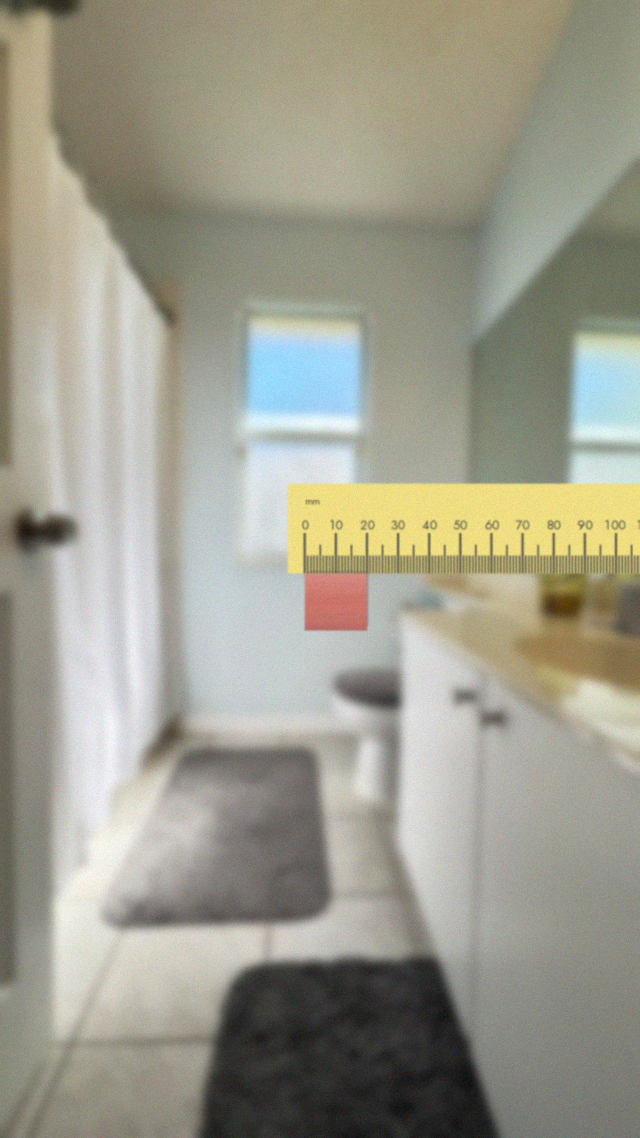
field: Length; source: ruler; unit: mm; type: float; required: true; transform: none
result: 20 mm
